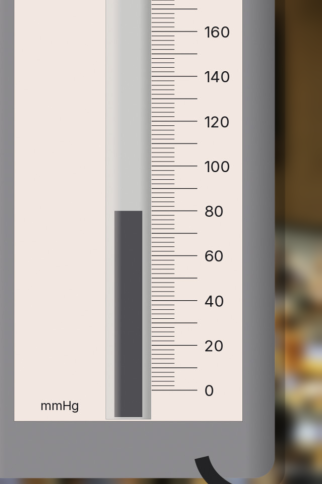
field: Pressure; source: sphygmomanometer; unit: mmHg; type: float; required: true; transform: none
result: 80 mmHg
